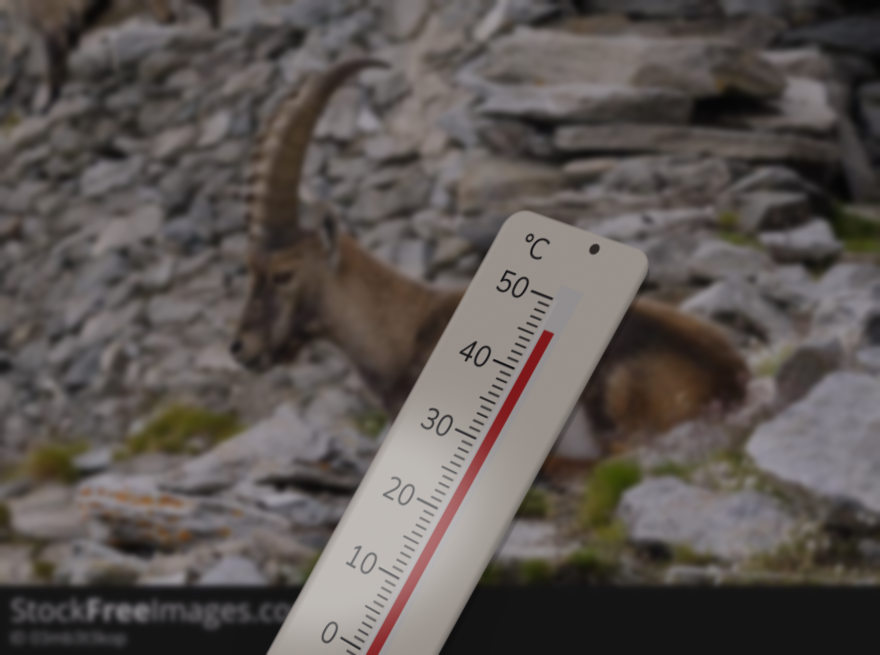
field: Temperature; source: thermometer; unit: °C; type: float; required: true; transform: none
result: 46 °C
